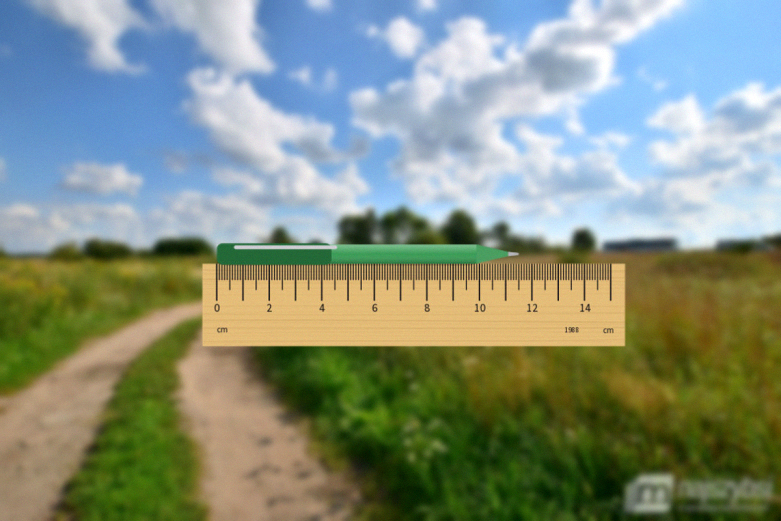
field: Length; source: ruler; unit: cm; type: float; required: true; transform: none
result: 11.5 cm
